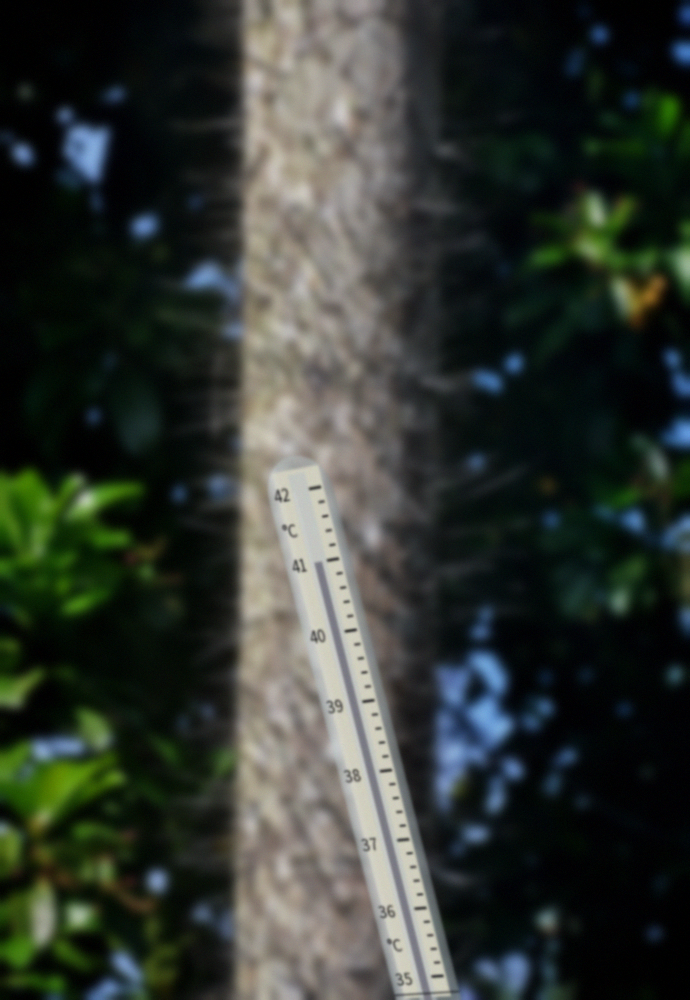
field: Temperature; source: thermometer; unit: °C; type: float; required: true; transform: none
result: 41 °C
